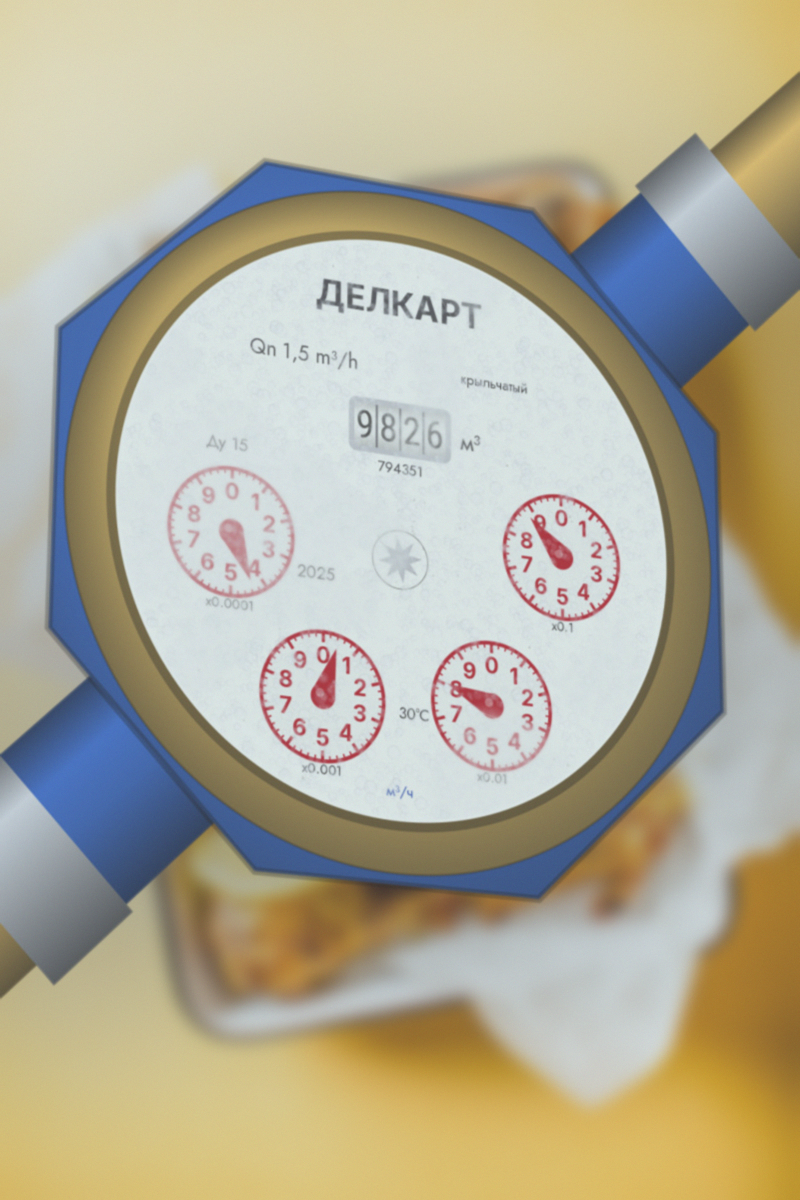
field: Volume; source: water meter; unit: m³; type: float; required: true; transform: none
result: 9826.8804 m³
